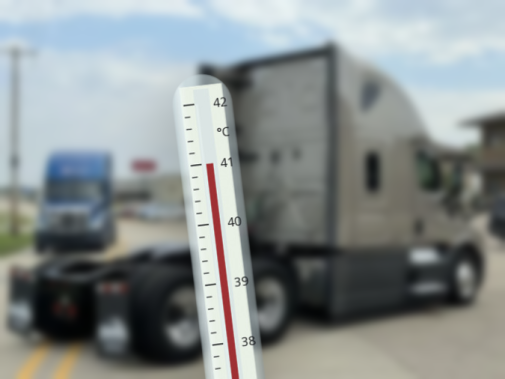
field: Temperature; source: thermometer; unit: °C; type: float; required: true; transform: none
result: 41 °C
